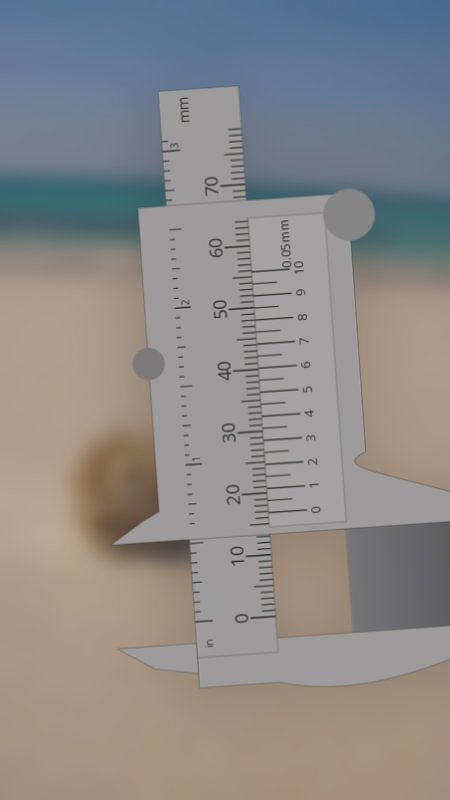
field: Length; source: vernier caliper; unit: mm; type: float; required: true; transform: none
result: 16.8 mm
